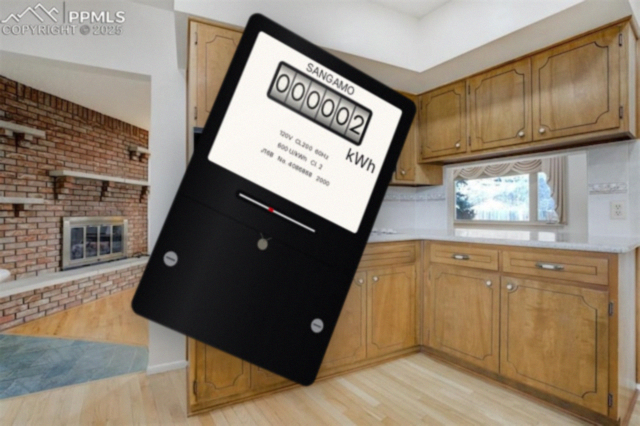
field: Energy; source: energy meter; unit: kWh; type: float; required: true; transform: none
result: 2 kWh
